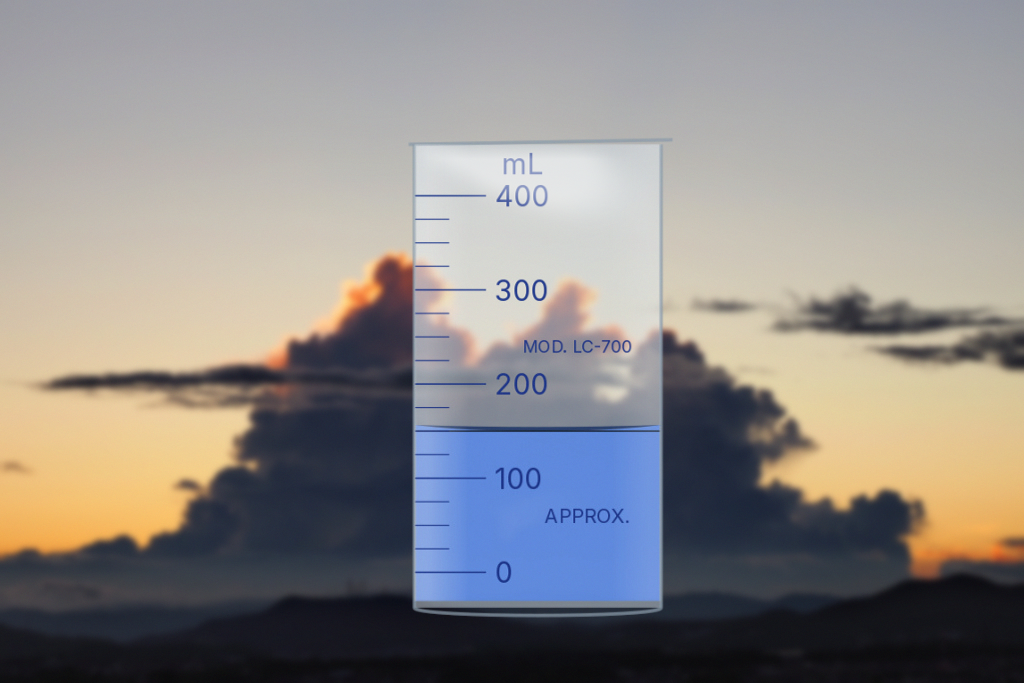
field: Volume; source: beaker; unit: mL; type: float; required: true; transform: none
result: 150 mL
